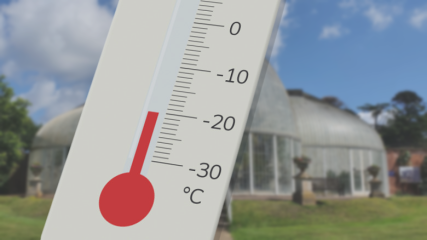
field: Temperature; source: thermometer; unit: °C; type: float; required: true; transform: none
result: -20 °C
